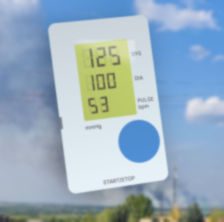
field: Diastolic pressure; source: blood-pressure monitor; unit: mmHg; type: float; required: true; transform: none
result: 100 mmHg
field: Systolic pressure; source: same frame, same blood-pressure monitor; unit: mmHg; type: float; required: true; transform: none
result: 125 mmHg
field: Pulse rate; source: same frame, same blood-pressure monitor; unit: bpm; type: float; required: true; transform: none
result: 53 bpm
